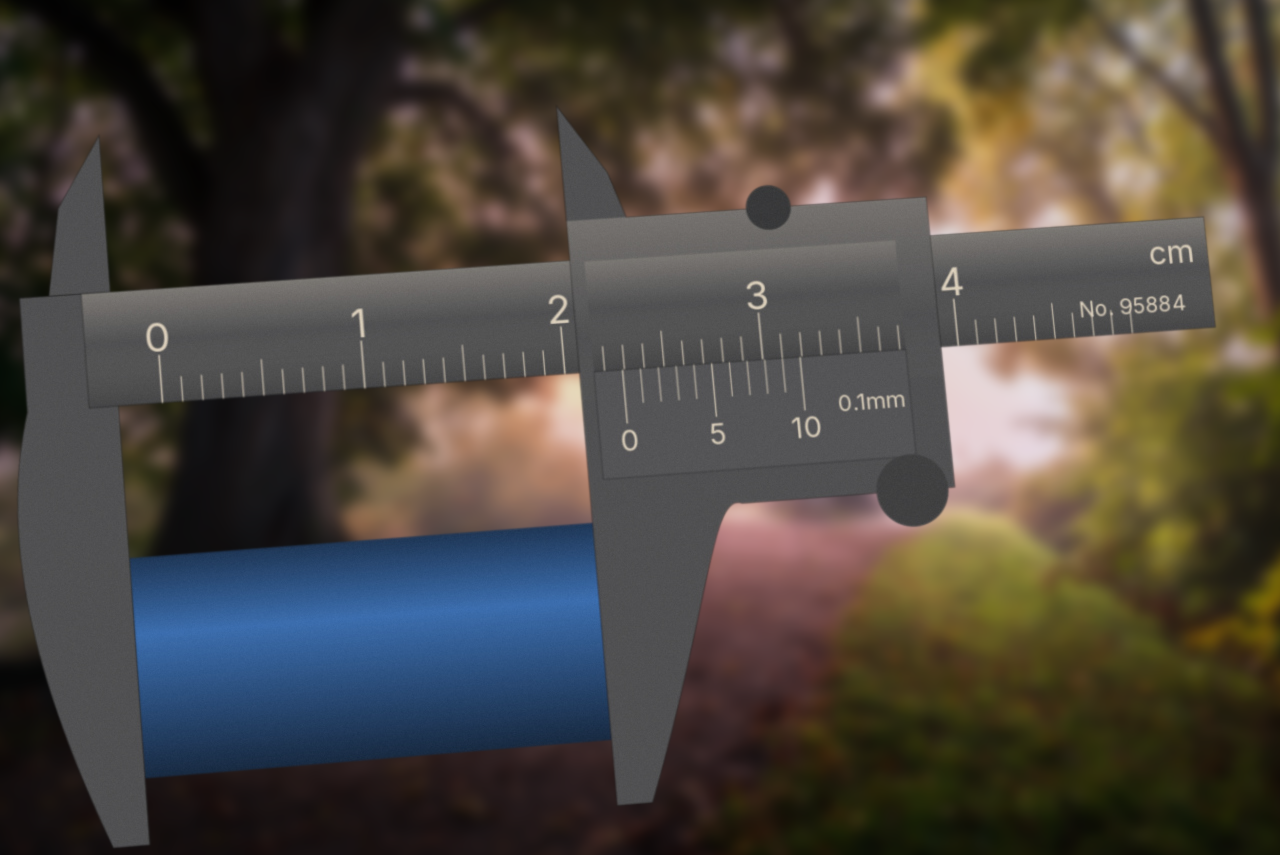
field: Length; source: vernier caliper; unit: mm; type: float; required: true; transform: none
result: 22.9 mm
